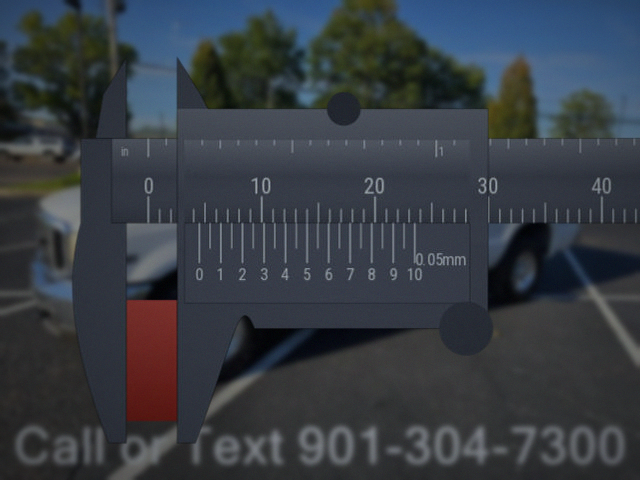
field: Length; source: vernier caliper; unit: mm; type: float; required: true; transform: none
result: 4.5 mm
